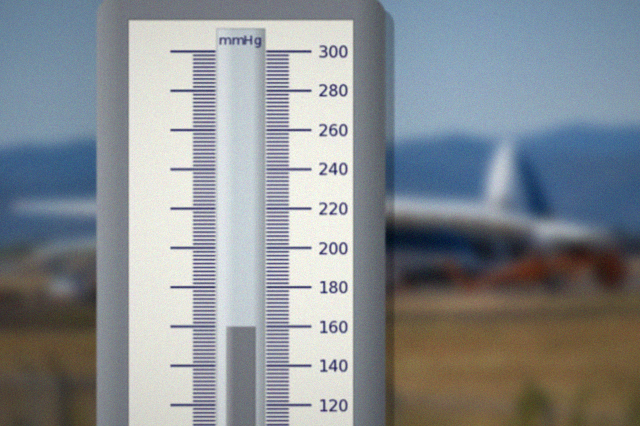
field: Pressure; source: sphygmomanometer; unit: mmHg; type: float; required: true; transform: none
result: 160 mmHg
